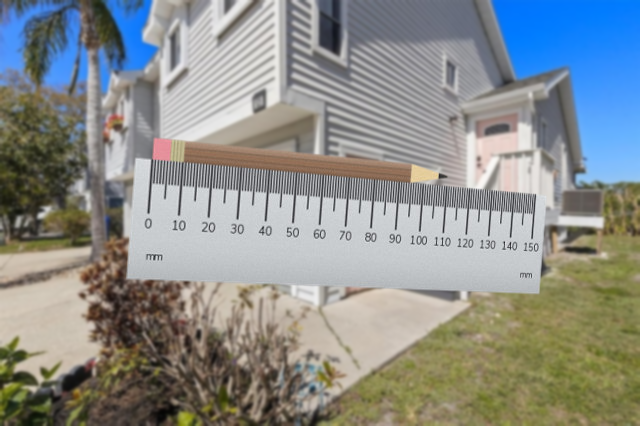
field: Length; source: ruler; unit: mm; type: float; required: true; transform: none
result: 110 mm
